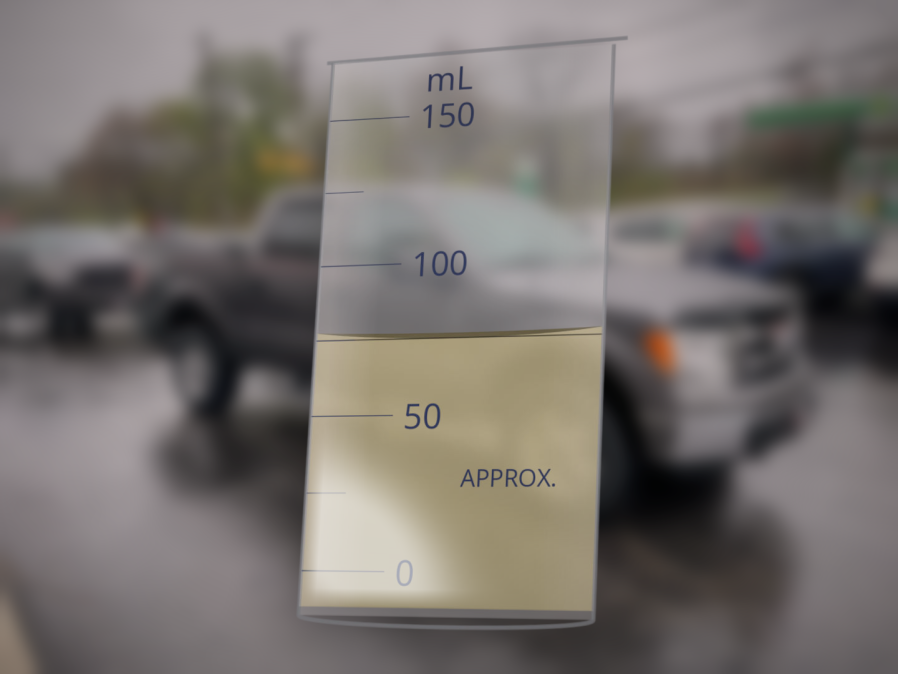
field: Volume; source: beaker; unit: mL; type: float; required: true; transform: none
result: 75 mL
